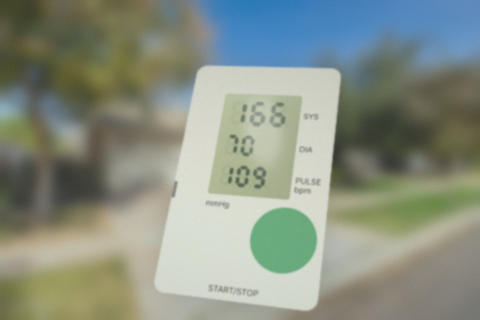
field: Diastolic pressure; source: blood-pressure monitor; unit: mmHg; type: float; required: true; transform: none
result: 70 mmHg
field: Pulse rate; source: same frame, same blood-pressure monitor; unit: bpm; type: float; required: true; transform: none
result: 109 bpm
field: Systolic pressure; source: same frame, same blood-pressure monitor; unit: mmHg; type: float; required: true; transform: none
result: 166 mmHg
